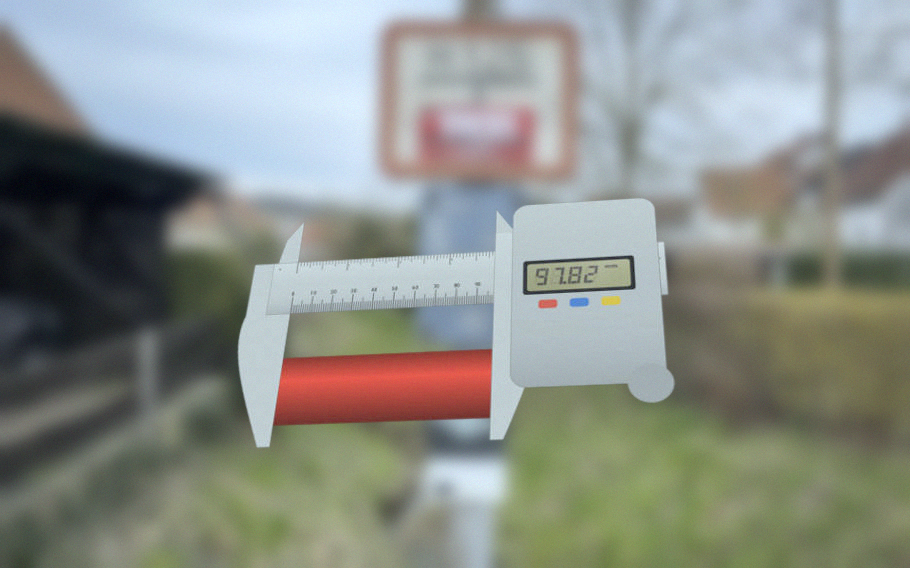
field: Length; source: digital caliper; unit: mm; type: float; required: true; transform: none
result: 97.82 mm
